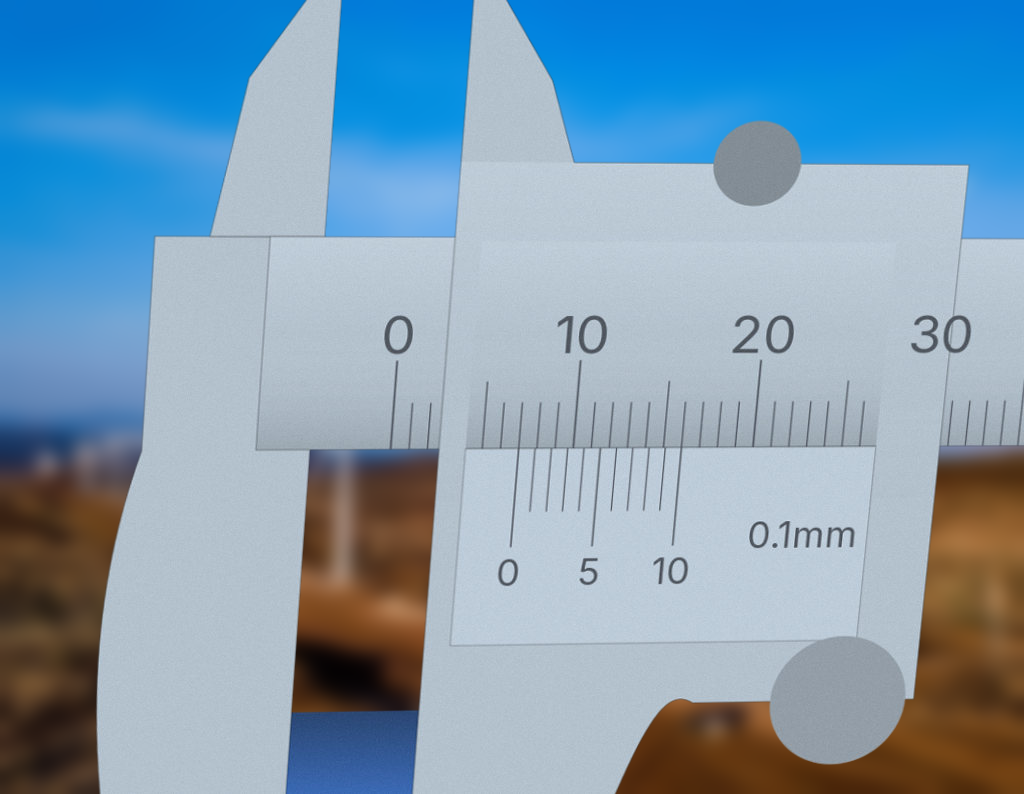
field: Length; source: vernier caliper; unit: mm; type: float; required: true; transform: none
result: 7.0 mm
